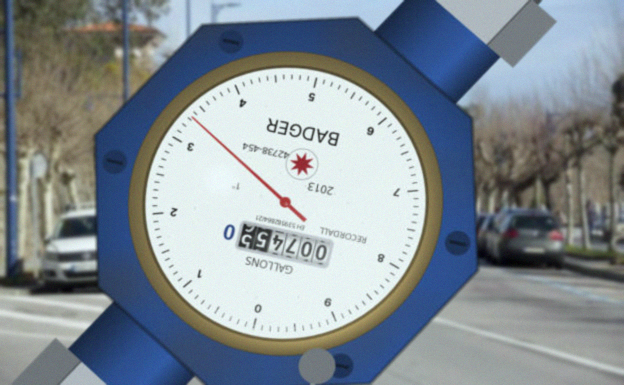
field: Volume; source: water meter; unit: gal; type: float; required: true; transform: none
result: 74553.3 gal
